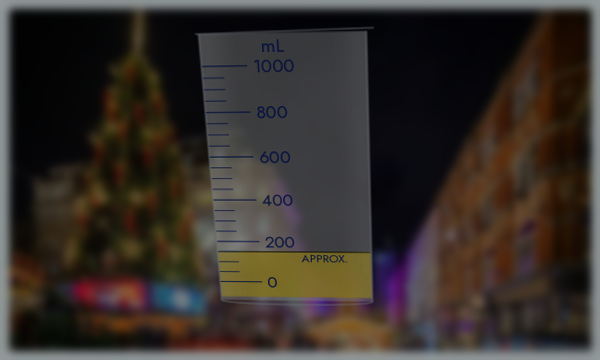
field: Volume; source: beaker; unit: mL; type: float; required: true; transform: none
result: 150 mL
